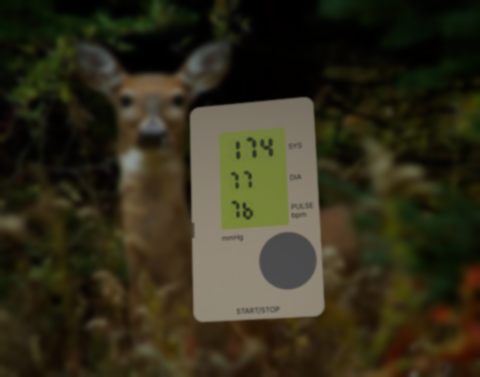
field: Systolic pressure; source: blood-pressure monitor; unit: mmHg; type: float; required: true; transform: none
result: 174 mmHg
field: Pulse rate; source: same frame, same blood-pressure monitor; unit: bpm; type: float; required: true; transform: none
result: 76 bpm
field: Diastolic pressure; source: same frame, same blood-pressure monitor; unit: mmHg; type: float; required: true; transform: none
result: 77 mmHg
